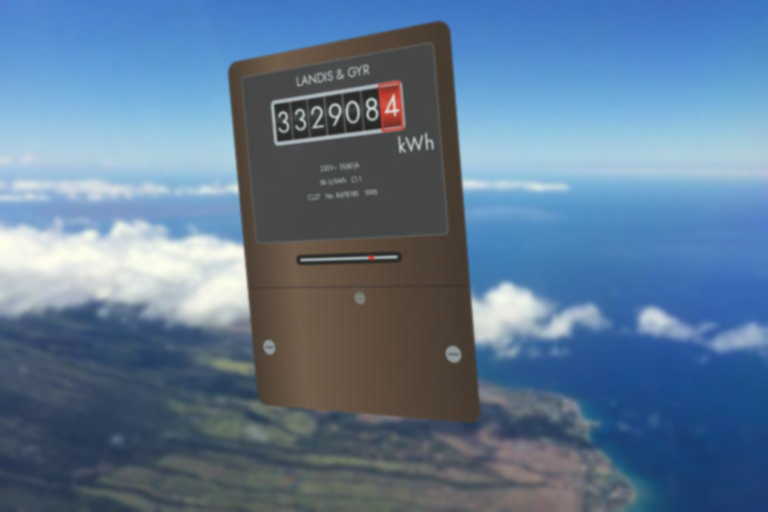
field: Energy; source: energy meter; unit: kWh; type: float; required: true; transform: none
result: 332908.4 kWh
